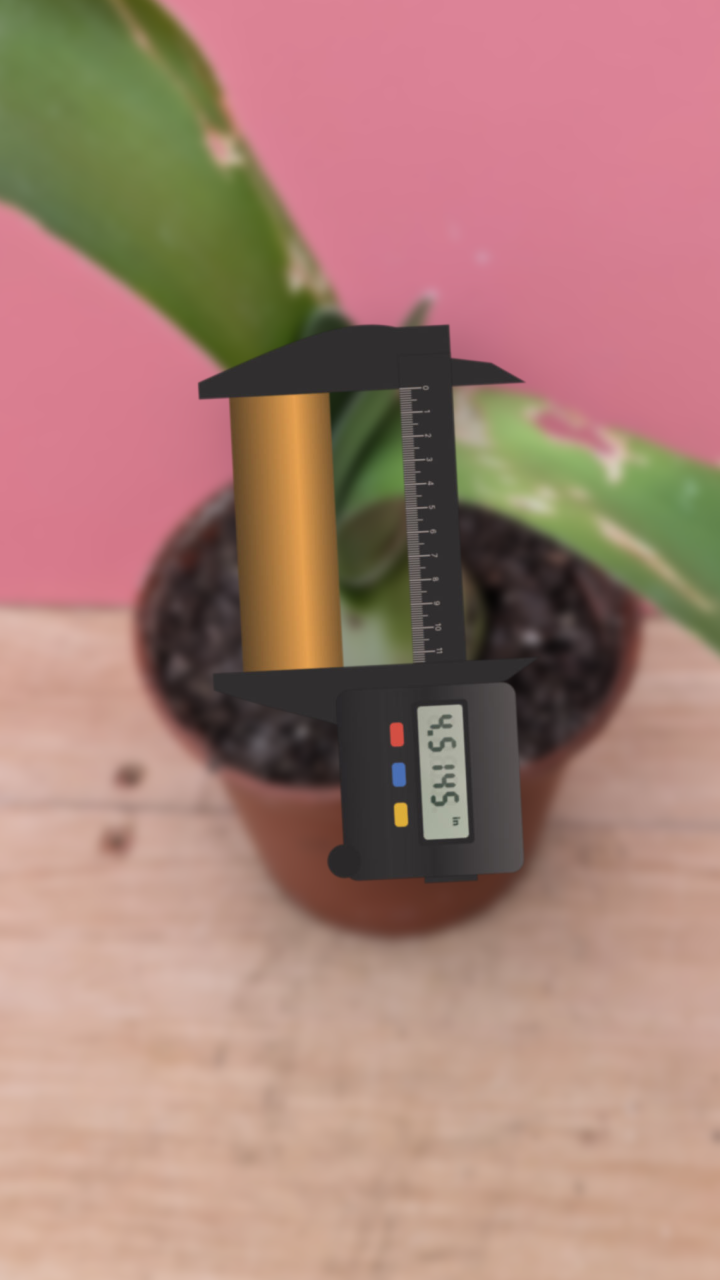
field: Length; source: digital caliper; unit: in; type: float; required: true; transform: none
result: 4.5145 in
